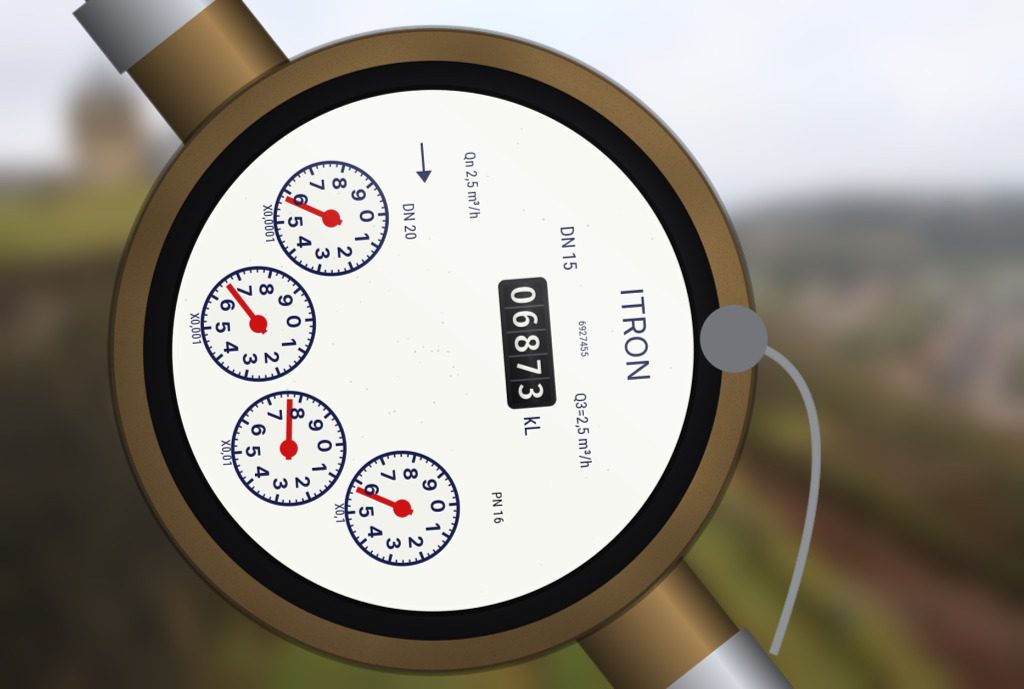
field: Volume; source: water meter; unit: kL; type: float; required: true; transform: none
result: 6873.5765 kL
